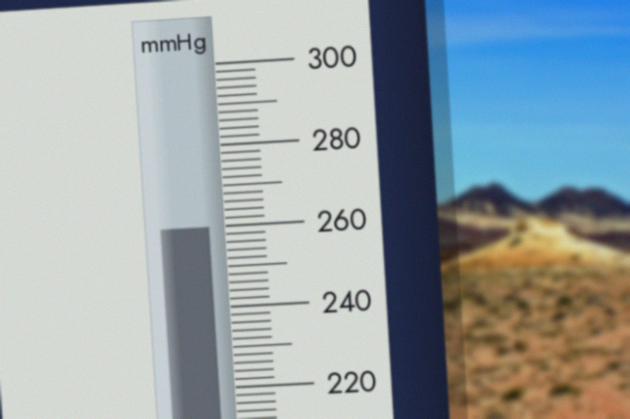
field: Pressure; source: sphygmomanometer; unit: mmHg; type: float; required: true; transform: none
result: 260 mmHg
